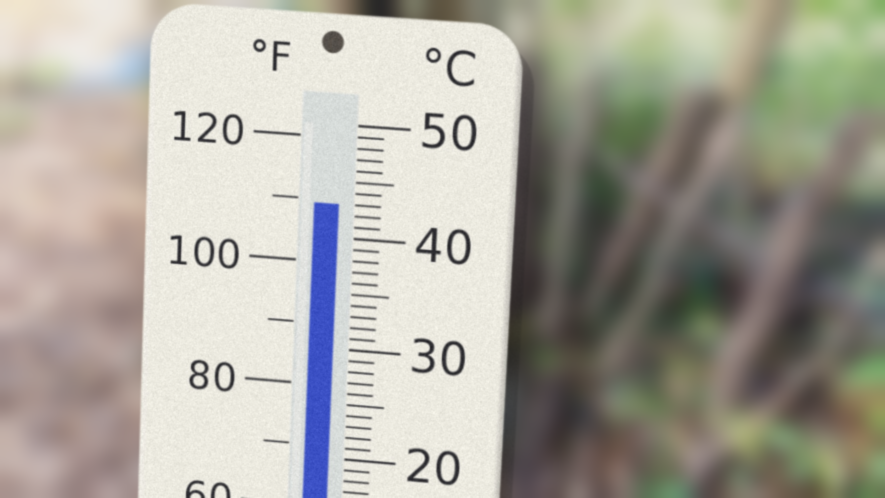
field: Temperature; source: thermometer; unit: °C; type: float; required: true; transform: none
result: 43 °C
